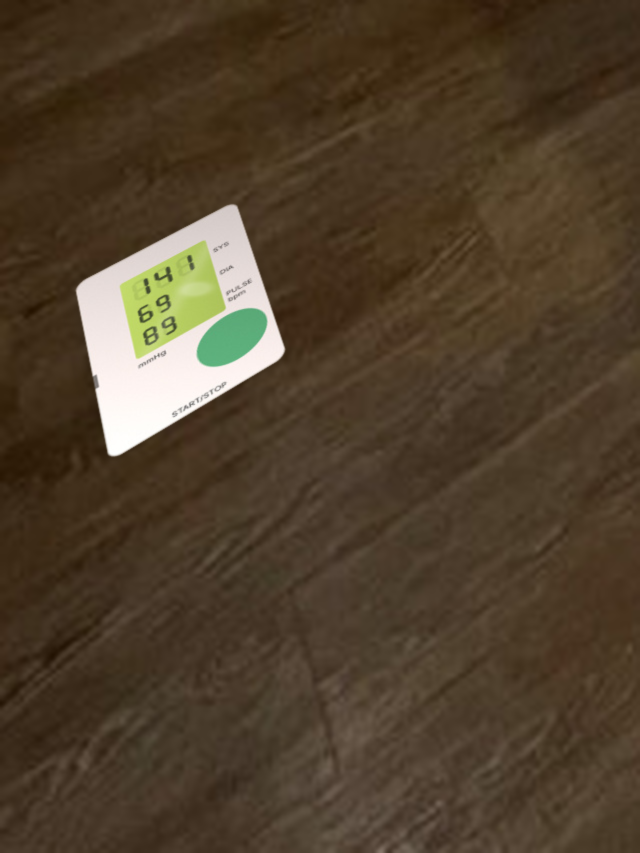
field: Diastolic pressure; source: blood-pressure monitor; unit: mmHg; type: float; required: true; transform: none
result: 69 mmHg
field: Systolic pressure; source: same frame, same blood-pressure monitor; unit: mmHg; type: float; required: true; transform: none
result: 141 mmHg
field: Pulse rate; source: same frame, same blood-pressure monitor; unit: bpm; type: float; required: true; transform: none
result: 89 bpm
